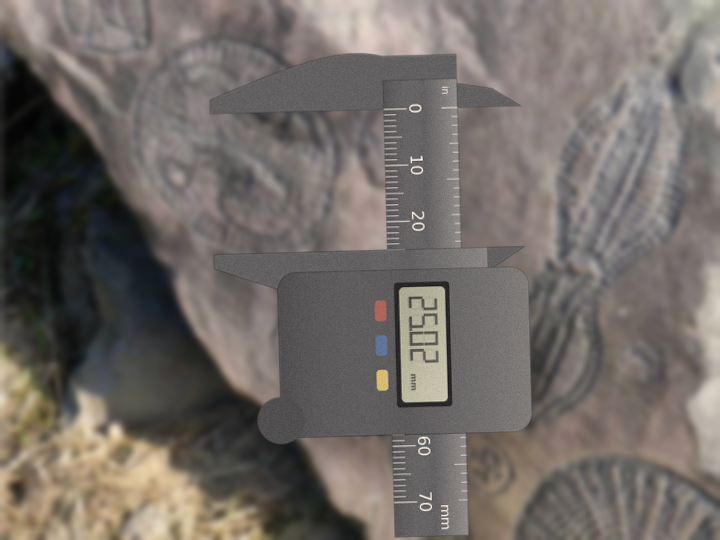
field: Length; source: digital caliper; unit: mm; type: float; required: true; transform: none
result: 25.02 mm
